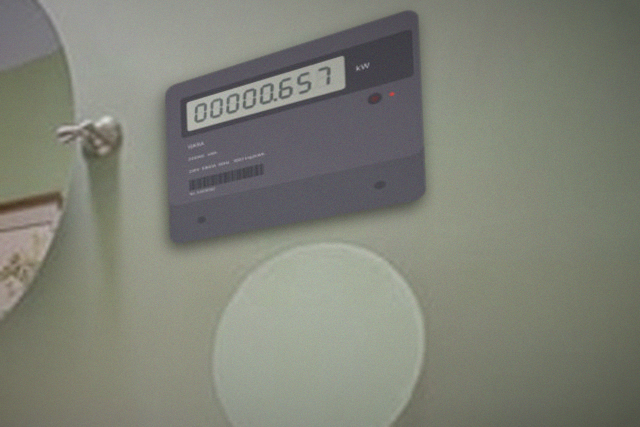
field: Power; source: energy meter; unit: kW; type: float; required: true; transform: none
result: 0.657 kW
